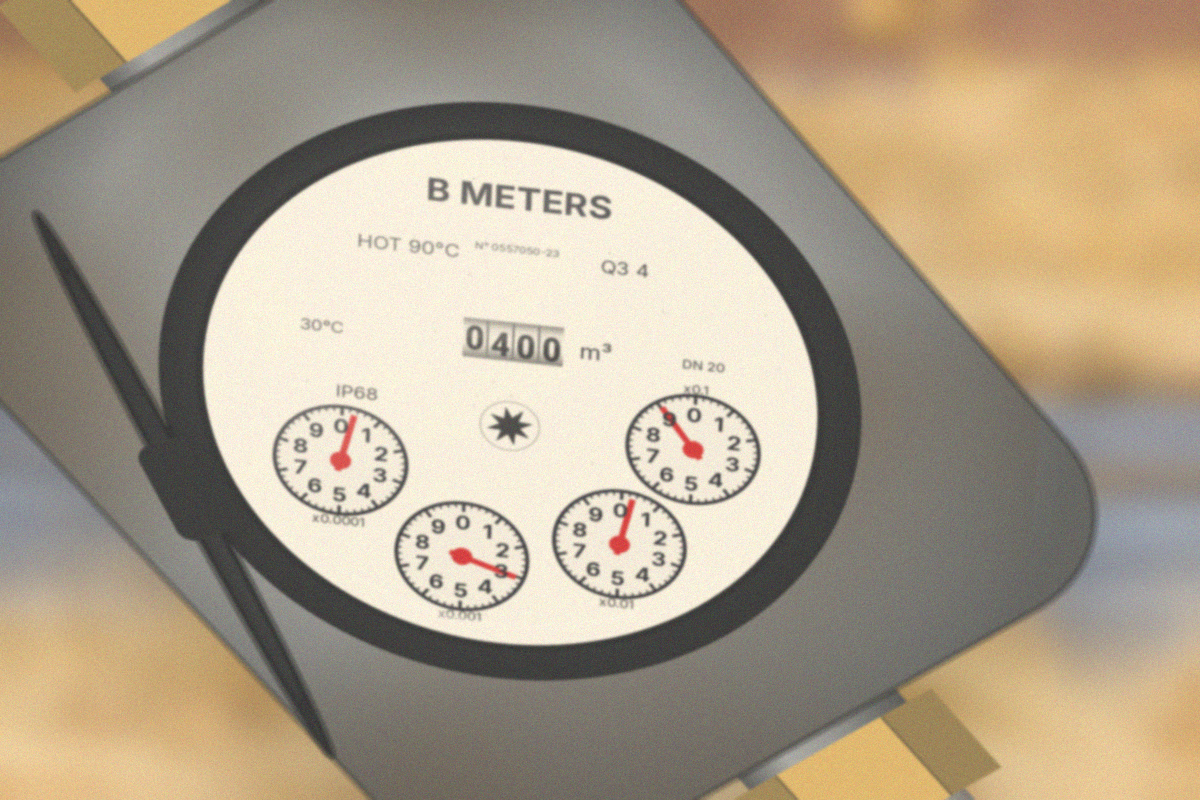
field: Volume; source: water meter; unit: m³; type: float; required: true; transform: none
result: 399.9030 m³
